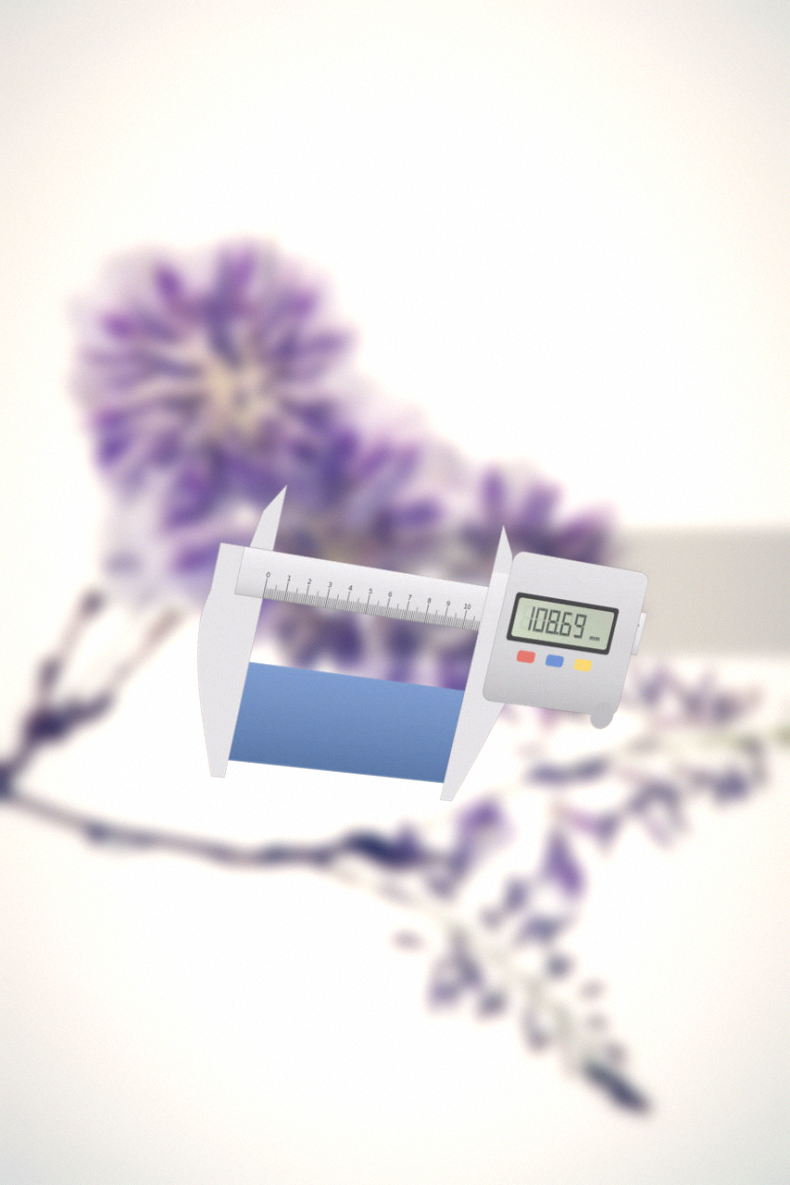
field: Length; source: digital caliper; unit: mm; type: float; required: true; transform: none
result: 108.69 mm
